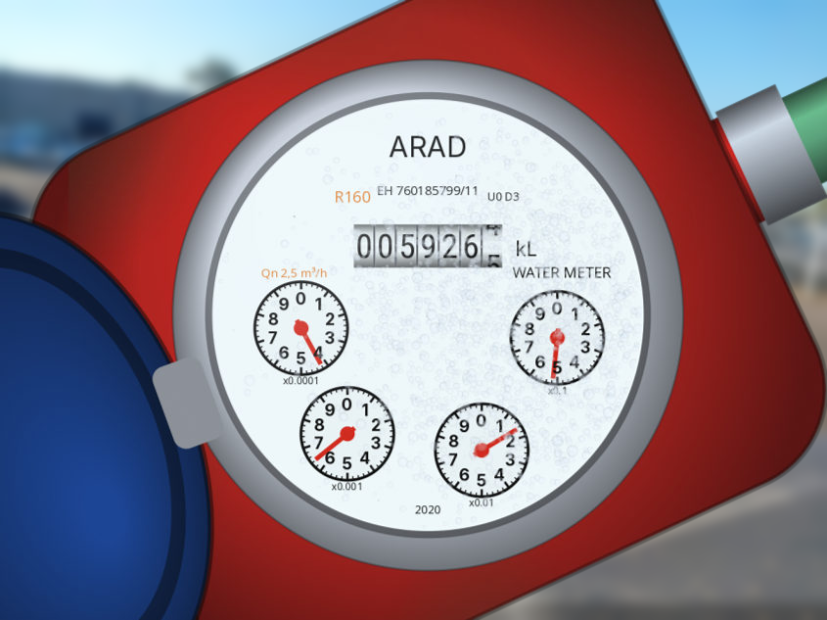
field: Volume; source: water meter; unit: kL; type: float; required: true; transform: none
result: 59264.5164 kL
